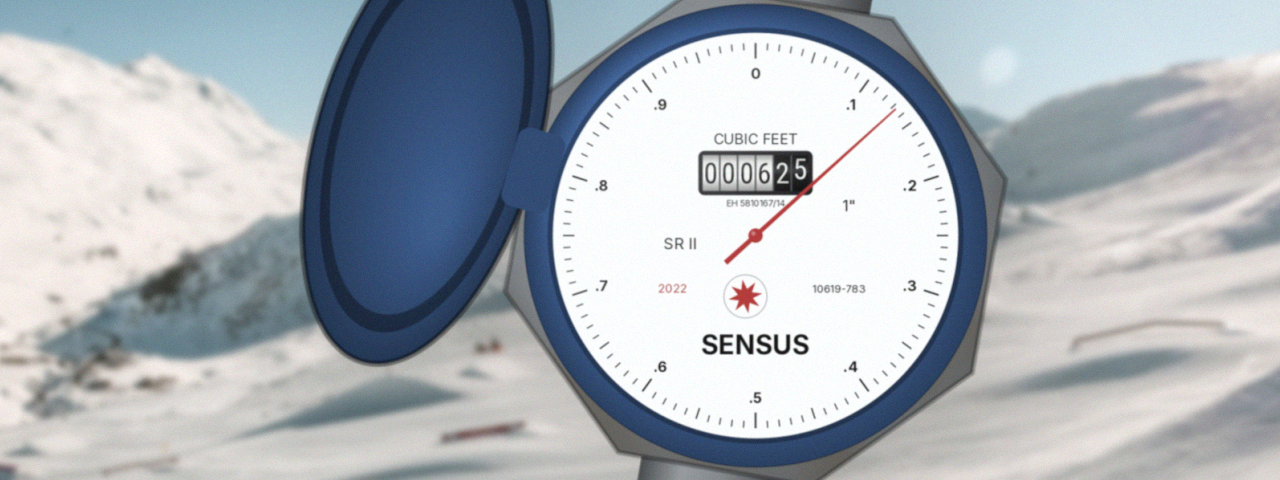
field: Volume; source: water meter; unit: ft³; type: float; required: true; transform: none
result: 625.13 ft³
